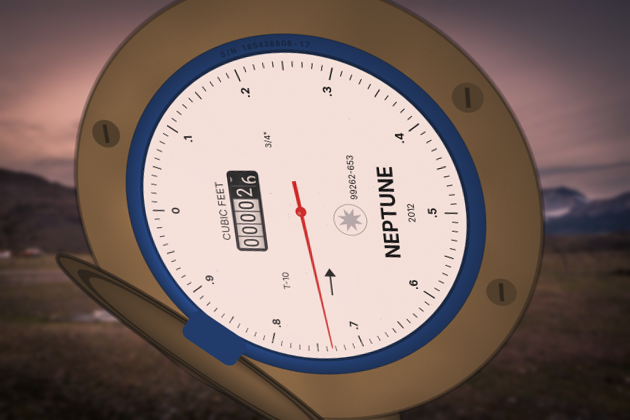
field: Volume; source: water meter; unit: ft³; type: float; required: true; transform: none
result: 25.73 ft³
